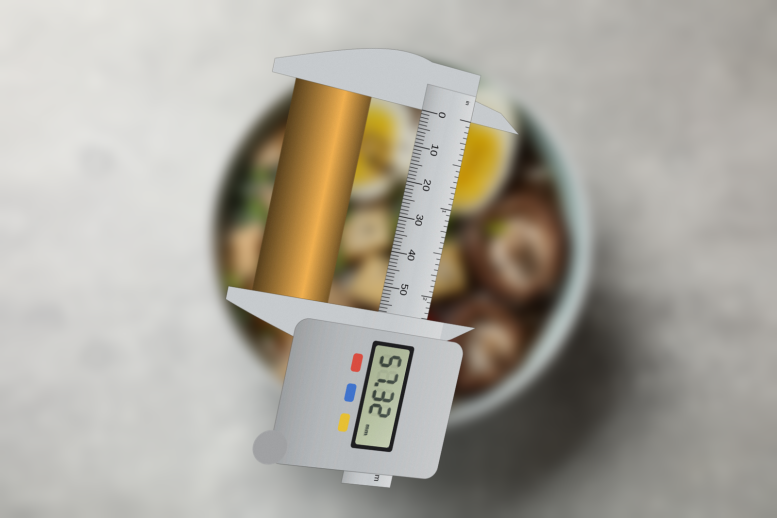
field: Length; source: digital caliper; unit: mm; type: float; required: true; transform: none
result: 57.32 mm
